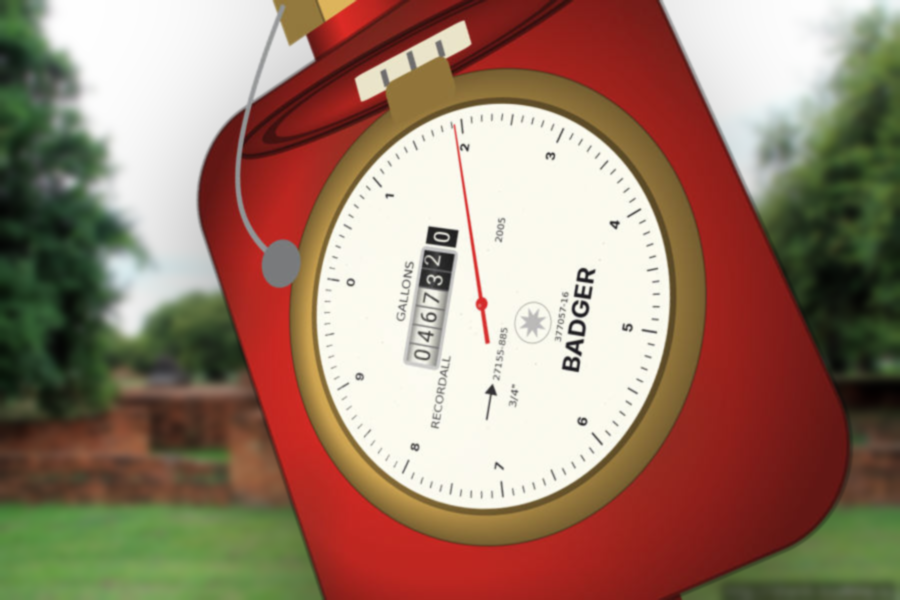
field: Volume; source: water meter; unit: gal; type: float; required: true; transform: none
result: 467321.9 gal
